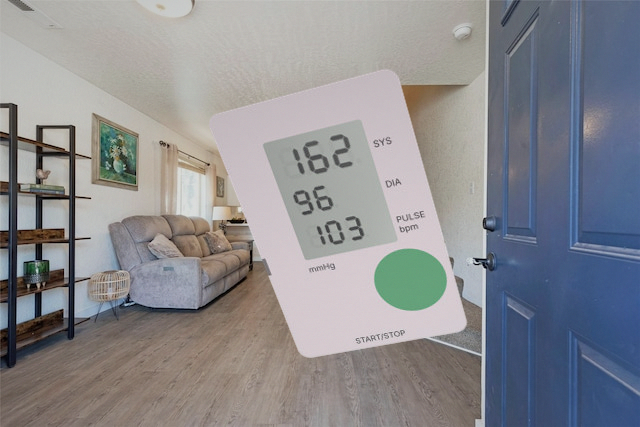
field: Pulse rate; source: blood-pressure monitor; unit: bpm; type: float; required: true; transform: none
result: 103 bpm
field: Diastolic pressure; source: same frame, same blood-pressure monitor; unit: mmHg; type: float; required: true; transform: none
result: 96 mmHg
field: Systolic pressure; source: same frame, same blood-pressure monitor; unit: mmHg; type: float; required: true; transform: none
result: 162 mmHg
